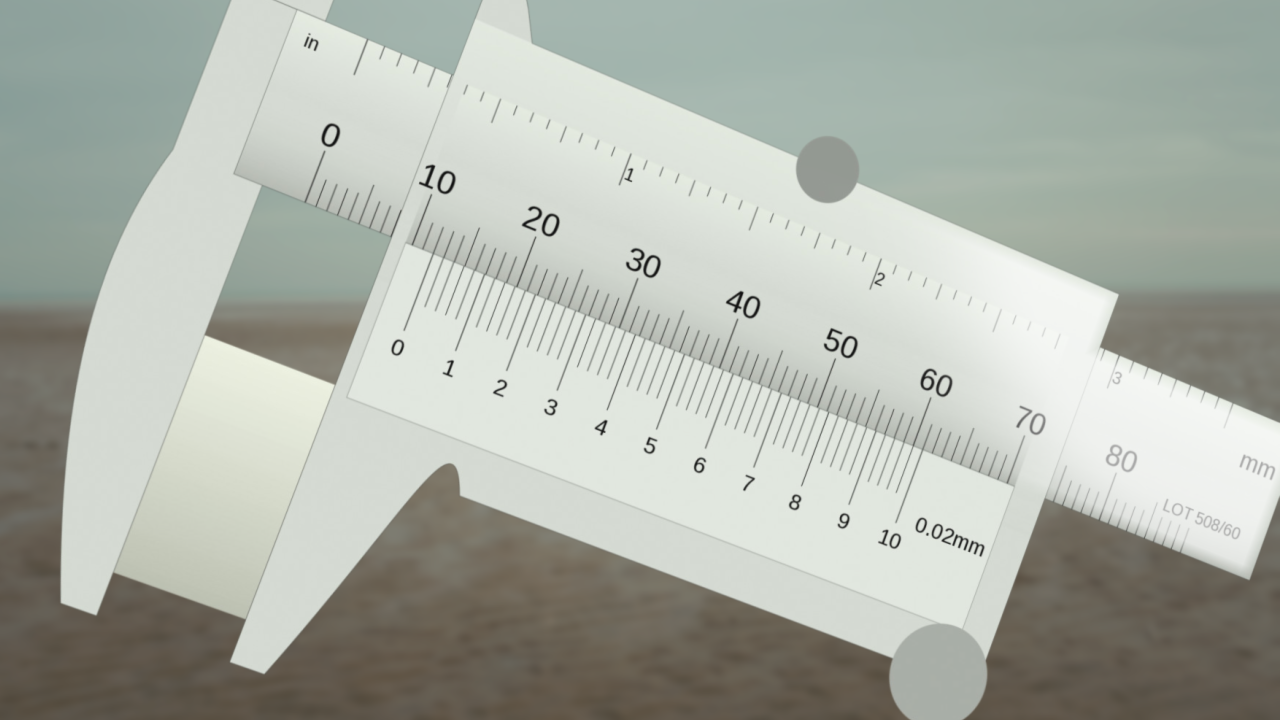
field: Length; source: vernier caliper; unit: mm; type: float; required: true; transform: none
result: 12.0 mm
